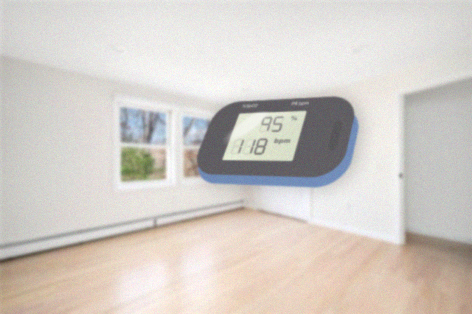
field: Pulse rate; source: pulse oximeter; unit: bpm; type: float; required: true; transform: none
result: 118 bpm
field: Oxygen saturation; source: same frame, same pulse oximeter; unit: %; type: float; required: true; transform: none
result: 95 %
